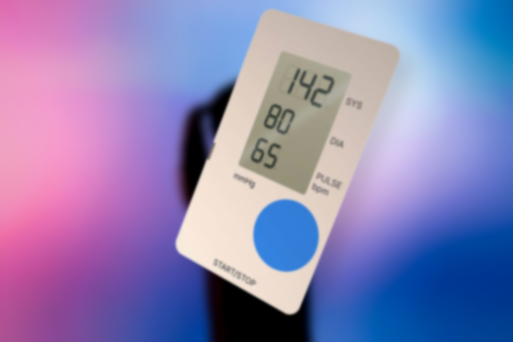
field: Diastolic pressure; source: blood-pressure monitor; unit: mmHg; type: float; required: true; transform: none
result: 80 mmHg
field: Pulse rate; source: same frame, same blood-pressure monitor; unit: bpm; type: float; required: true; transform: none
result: 65 bpm
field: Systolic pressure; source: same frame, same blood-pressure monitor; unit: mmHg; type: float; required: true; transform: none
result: 142 mmHg
